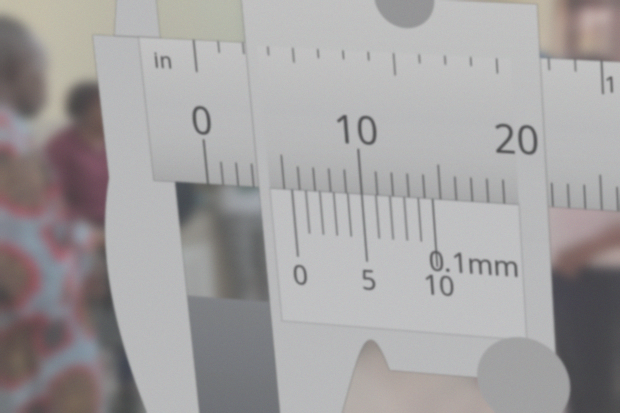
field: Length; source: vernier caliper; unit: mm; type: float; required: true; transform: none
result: 5.5 mm
